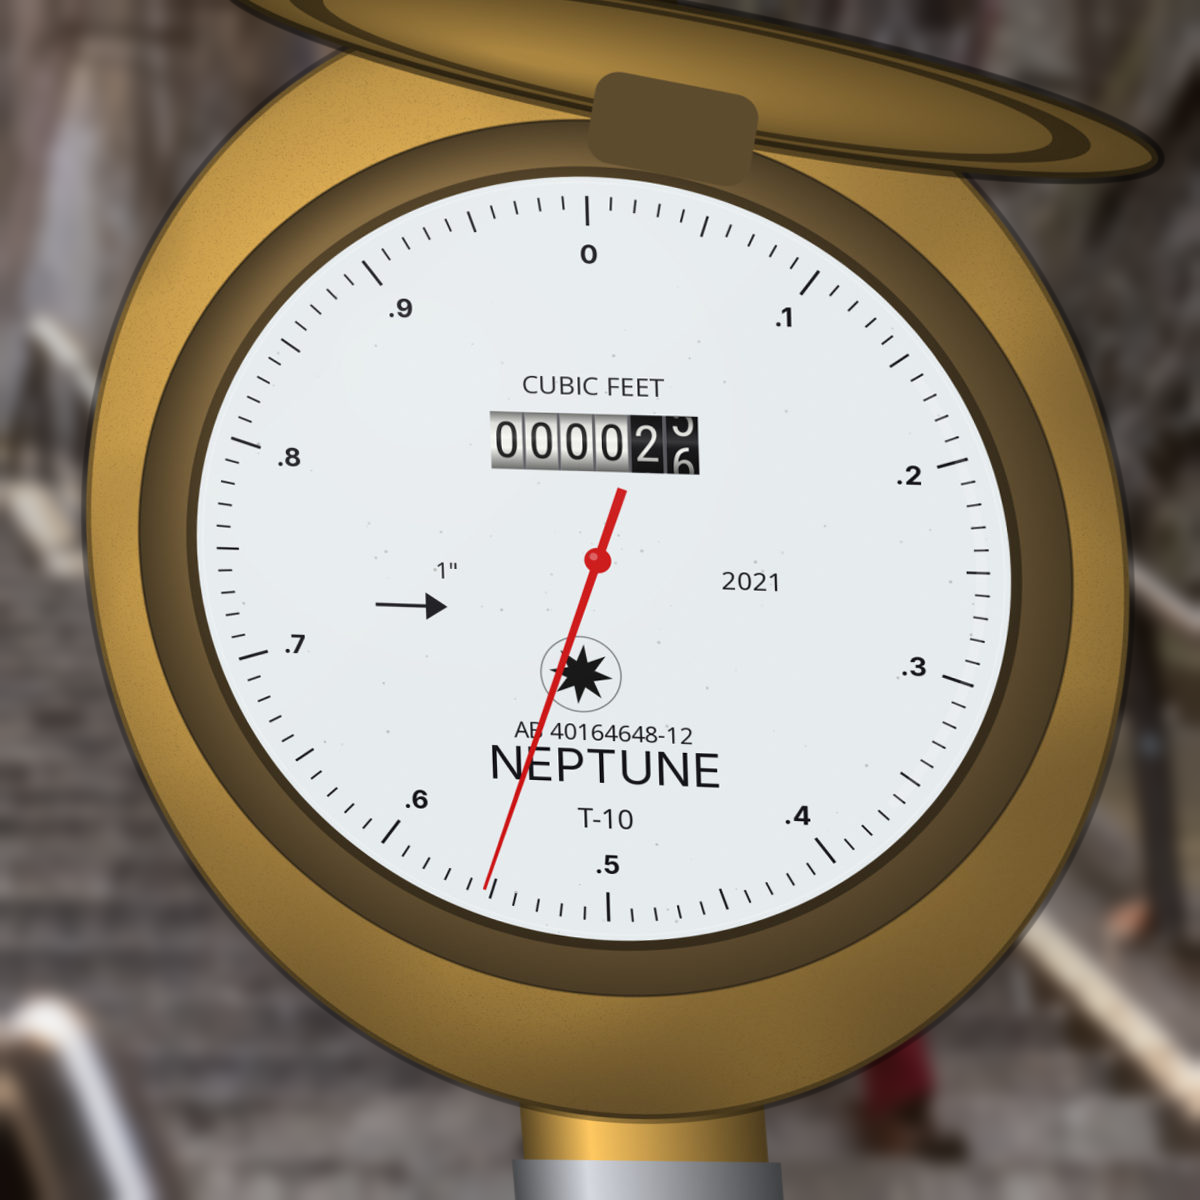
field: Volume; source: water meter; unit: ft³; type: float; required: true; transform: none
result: 25.55 ft³
